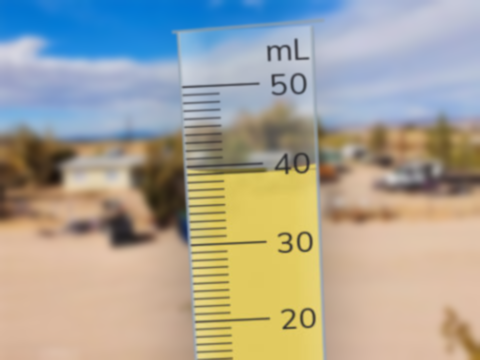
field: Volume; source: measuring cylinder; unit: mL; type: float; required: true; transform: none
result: 39 mL
